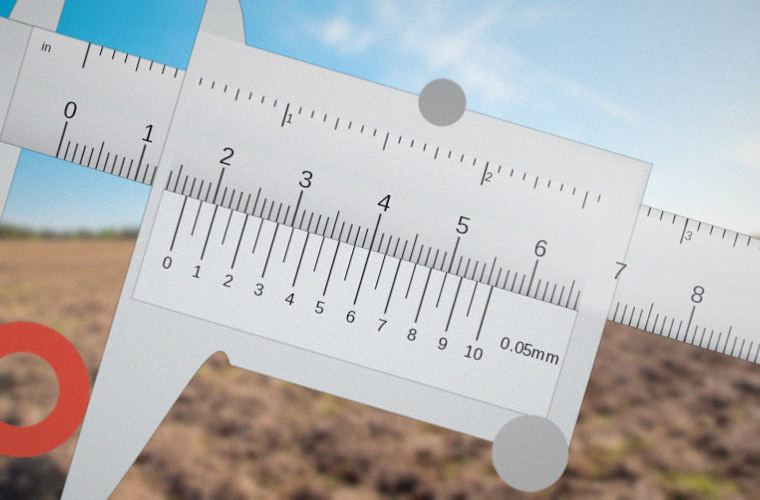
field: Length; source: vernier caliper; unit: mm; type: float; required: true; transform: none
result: 16.6 mm
